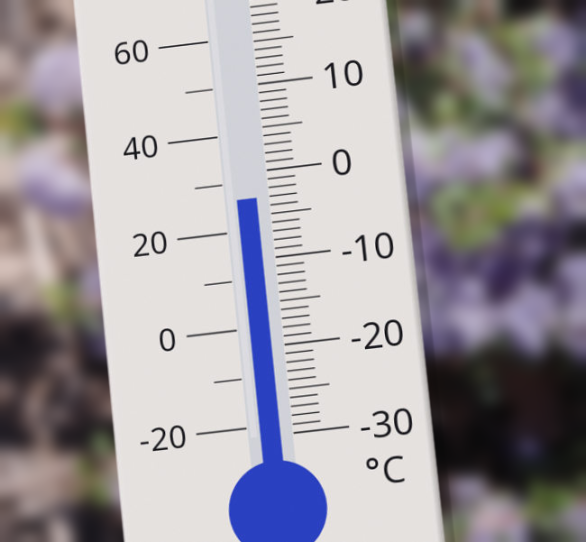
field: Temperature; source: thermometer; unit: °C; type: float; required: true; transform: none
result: -3 °C
